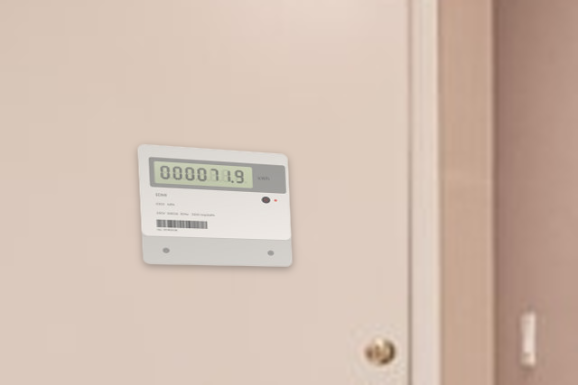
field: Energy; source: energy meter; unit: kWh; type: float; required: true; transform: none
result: 71.9 kWh
